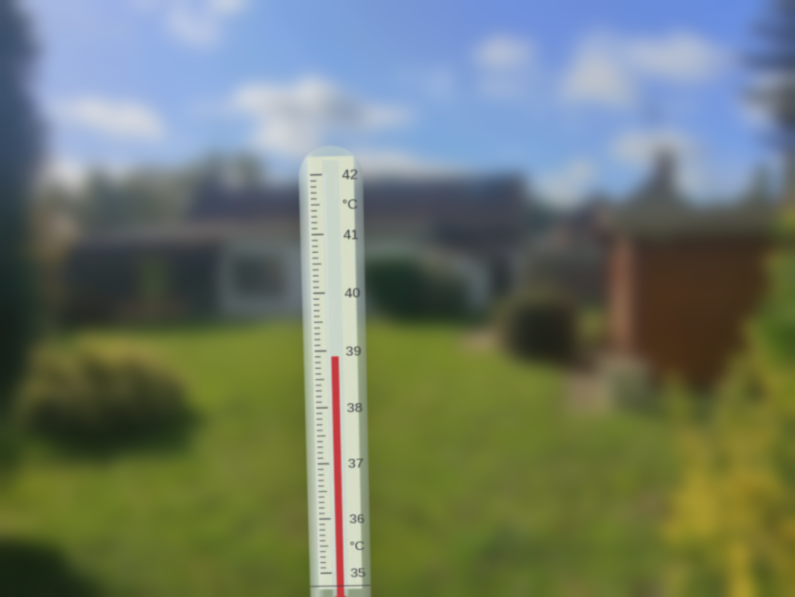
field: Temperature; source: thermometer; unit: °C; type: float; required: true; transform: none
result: 38.9 °C
